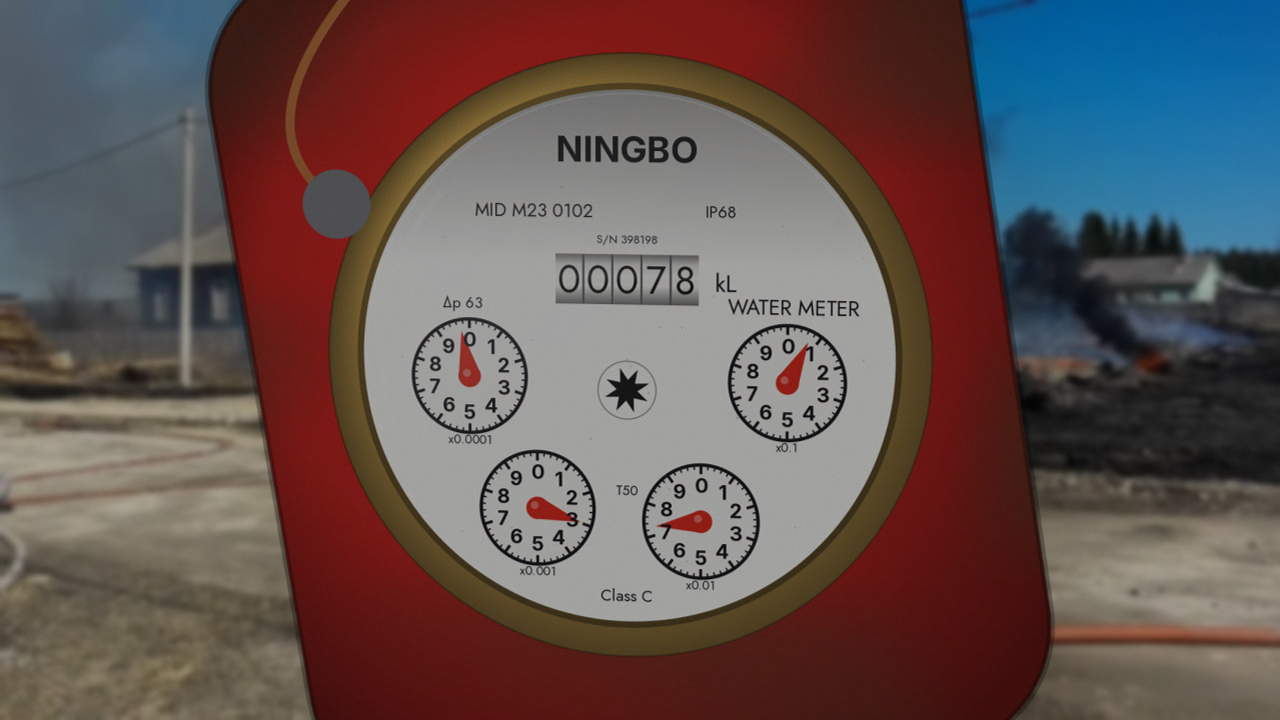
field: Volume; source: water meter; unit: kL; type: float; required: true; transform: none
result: 78.0729 kL
